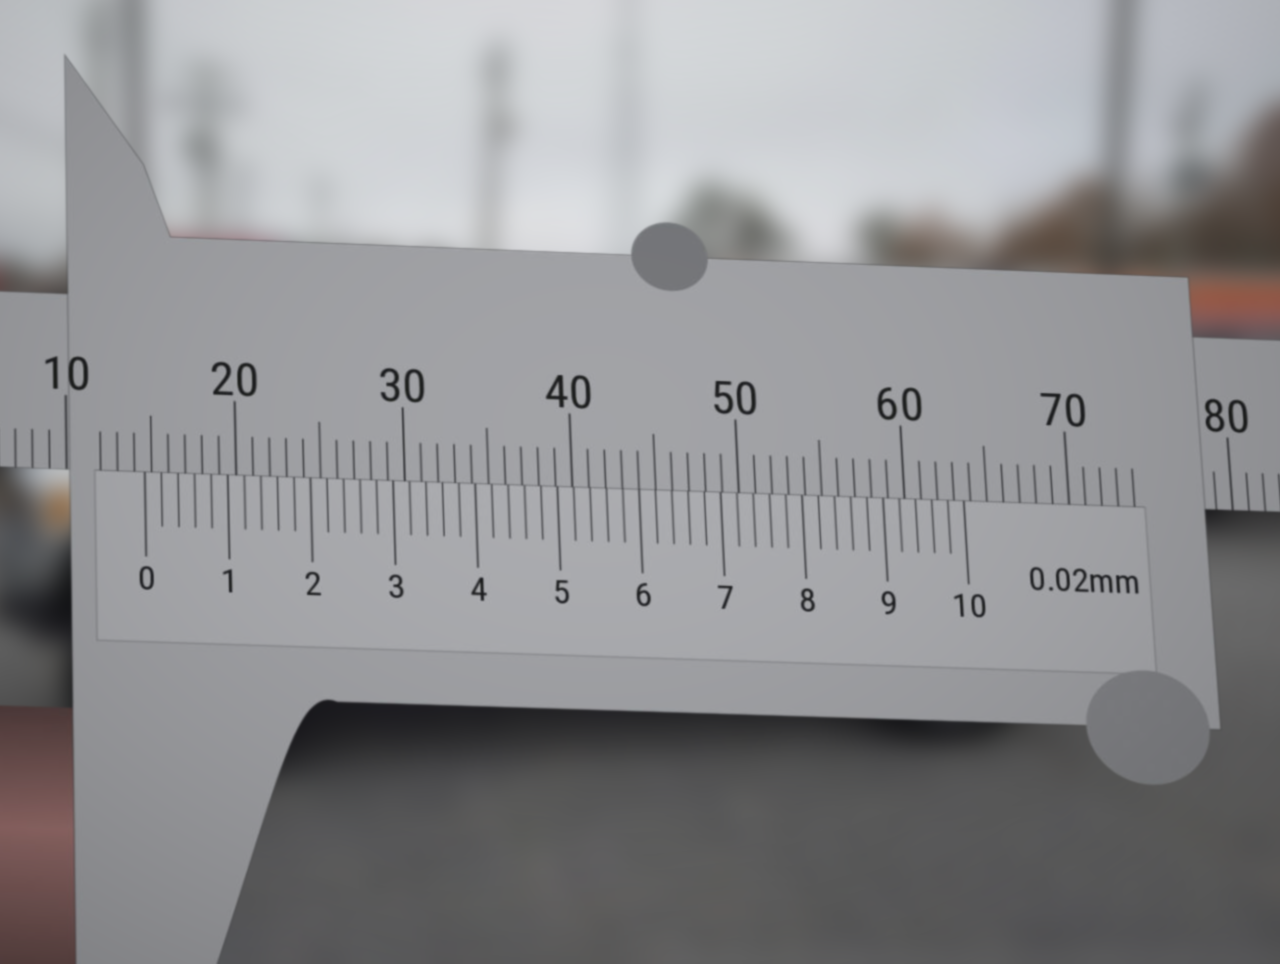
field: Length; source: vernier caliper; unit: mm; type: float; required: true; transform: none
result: 14.6 mm
